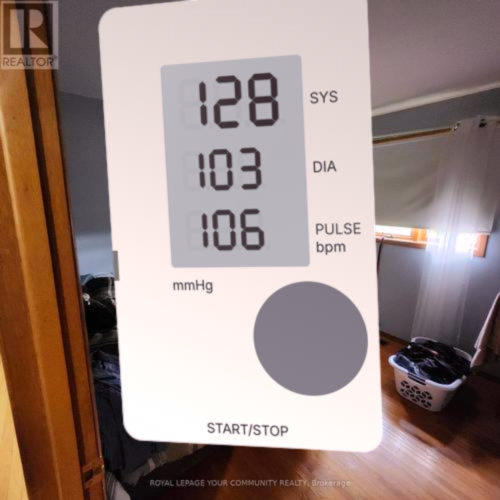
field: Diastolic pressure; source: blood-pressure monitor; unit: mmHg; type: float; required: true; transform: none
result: 103 mmHg
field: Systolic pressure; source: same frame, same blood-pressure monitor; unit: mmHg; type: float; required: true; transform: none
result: 128 mmHg
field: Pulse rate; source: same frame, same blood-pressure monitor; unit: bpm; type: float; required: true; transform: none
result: 106 bpm
